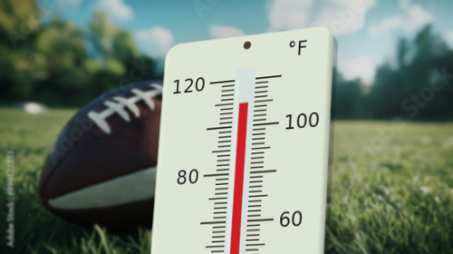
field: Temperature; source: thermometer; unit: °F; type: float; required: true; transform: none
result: 110 °F
